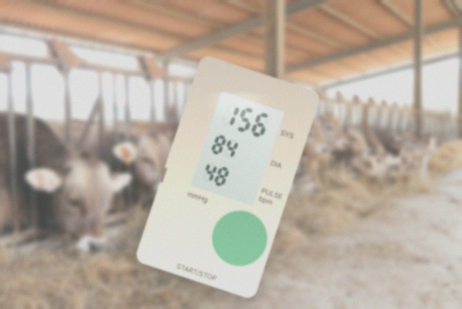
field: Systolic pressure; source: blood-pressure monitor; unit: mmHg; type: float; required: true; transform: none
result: 156 mmHg
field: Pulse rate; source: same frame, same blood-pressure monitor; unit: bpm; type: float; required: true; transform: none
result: 48 bpm
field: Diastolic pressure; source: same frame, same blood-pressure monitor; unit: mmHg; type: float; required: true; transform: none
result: 84 mmHg
